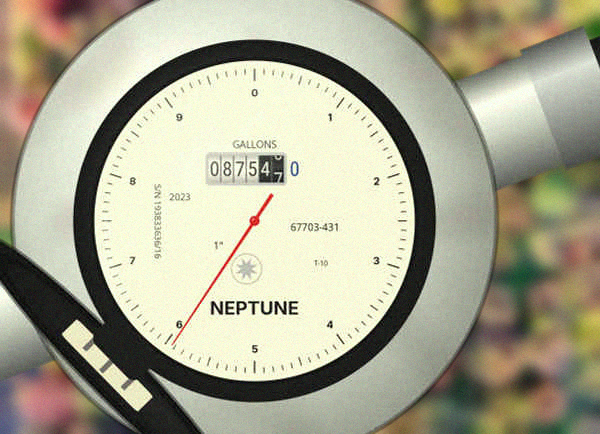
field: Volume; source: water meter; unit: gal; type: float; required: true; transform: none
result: 875465.9 gal
